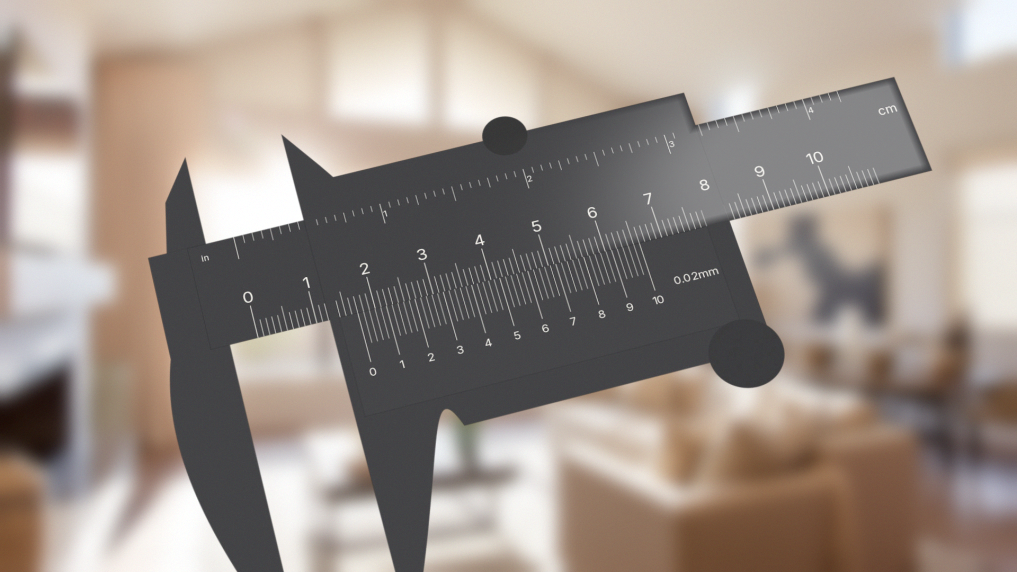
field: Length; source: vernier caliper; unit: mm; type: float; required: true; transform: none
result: 17.0 mm
